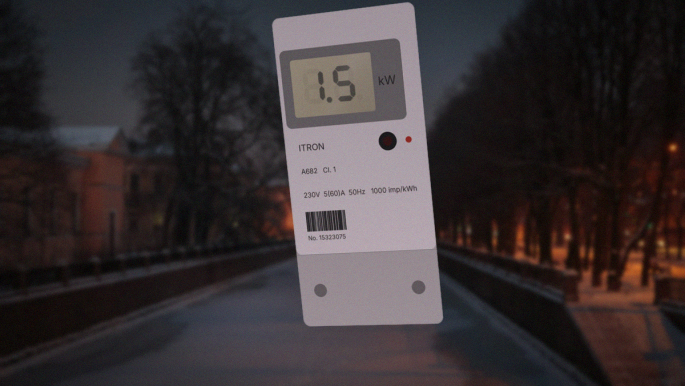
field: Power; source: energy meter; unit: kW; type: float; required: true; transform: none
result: 1.5 kW
